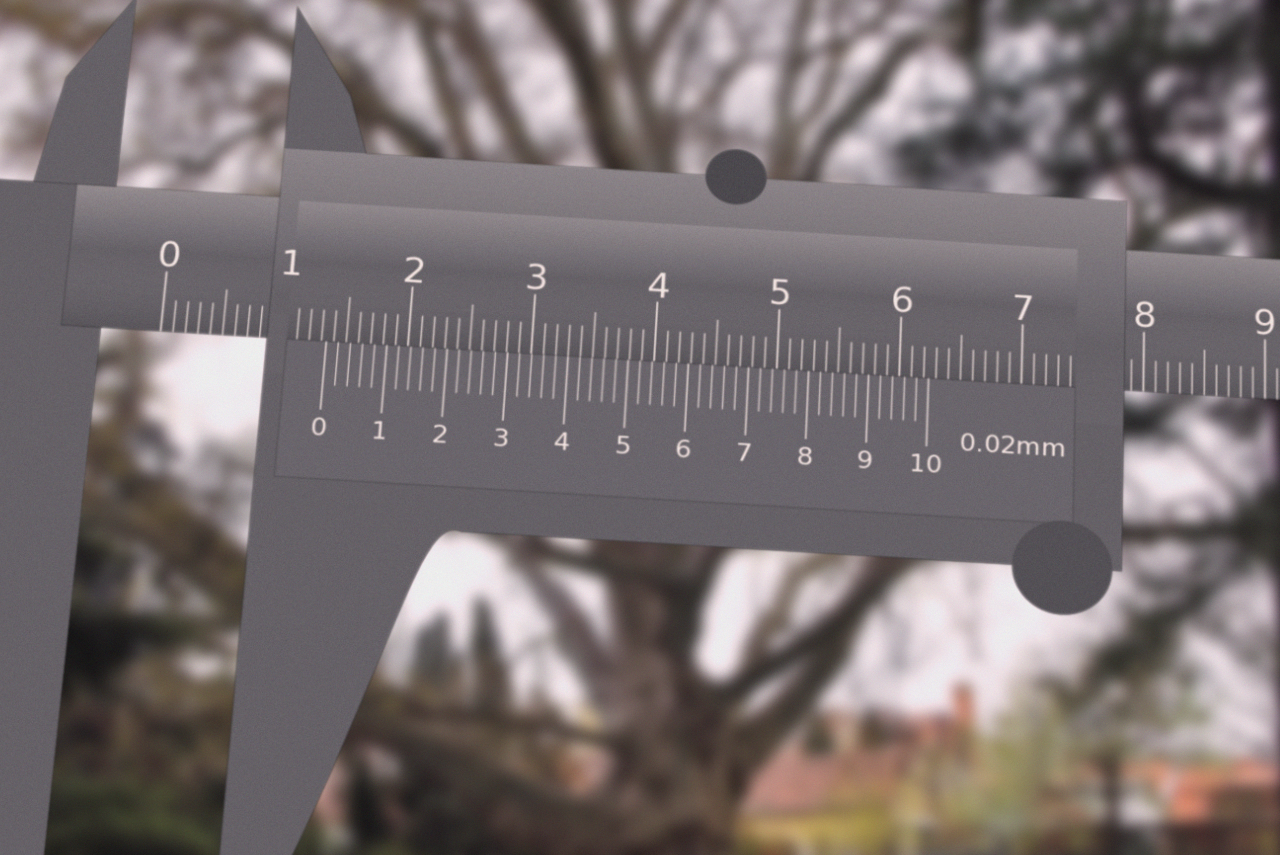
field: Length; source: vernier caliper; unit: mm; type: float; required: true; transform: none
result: 13.4 mm
